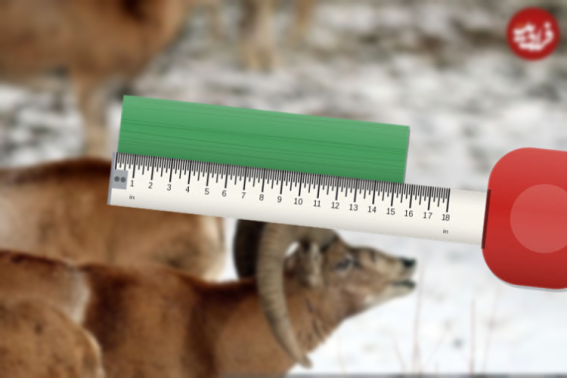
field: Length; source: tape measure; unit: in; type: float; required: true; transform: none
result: 15.5 in
